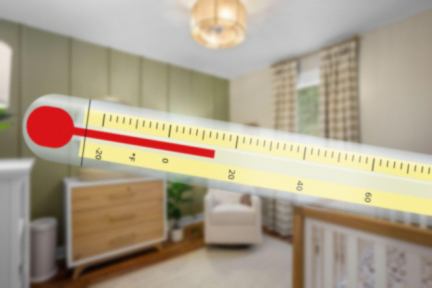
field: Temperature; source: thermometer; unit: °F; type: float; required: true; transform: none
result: 14 °F
